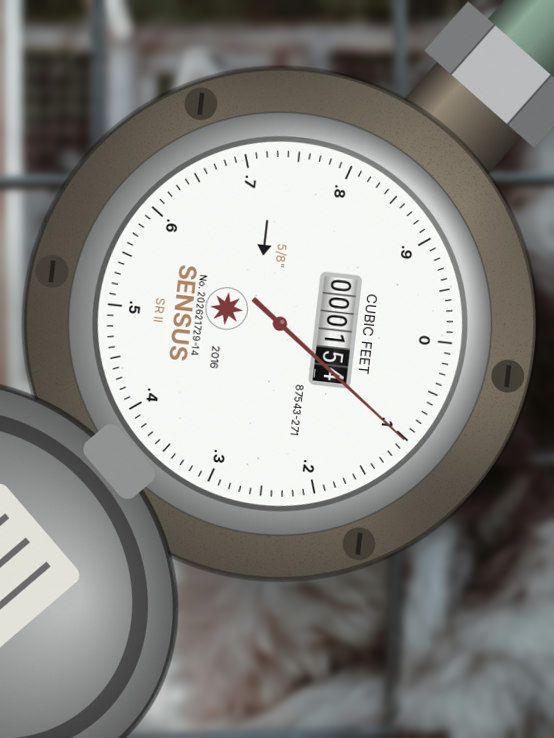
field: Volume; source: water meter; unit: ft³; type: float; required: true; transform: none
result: 154.10 ft³
